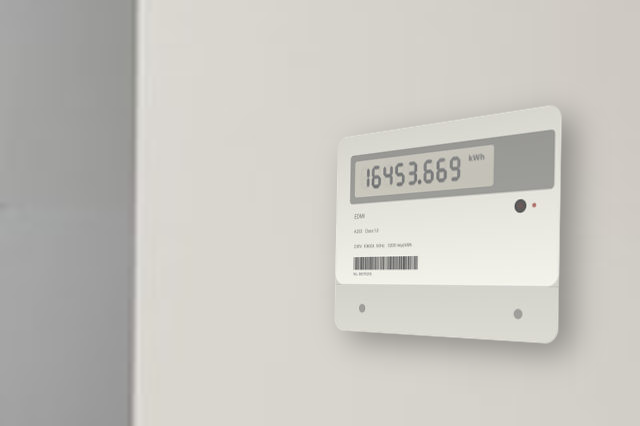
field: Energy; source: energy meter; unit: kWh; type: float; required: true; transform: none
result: 16453.669 kWh
